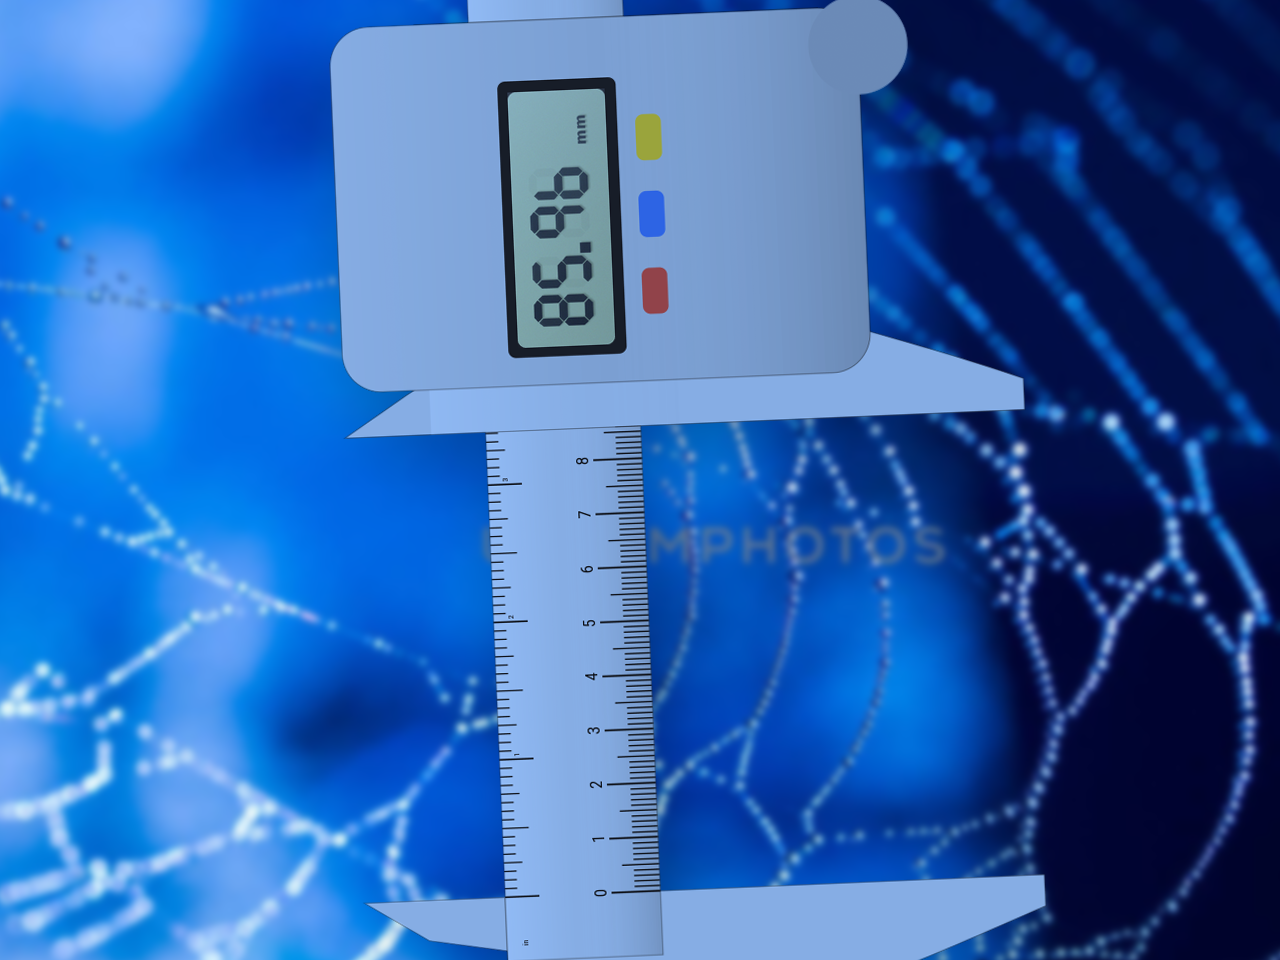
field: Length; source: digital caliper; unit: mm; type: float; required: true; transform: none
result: 85.96 mm
